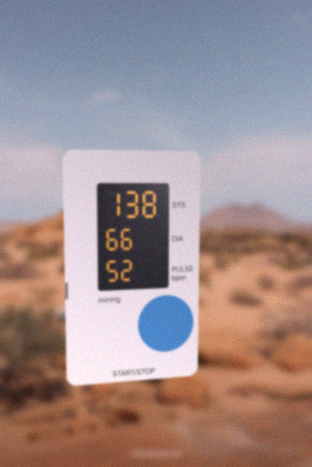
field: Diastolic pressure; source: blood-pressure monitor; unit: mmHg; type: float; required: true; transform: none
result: 66 mmHg
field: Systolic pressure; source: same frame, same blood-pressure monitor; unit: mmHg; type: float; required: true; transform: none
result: 138 mmHg
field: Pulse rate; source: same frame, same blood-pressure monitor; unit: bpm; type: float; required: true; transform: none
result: 52 bpm
